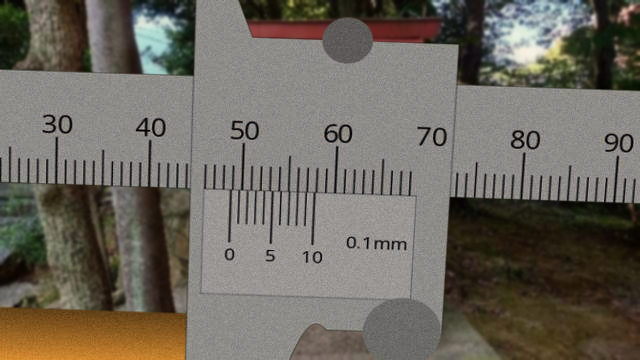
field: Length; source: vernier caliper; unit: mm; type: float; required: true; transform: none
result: 48.8 mm
